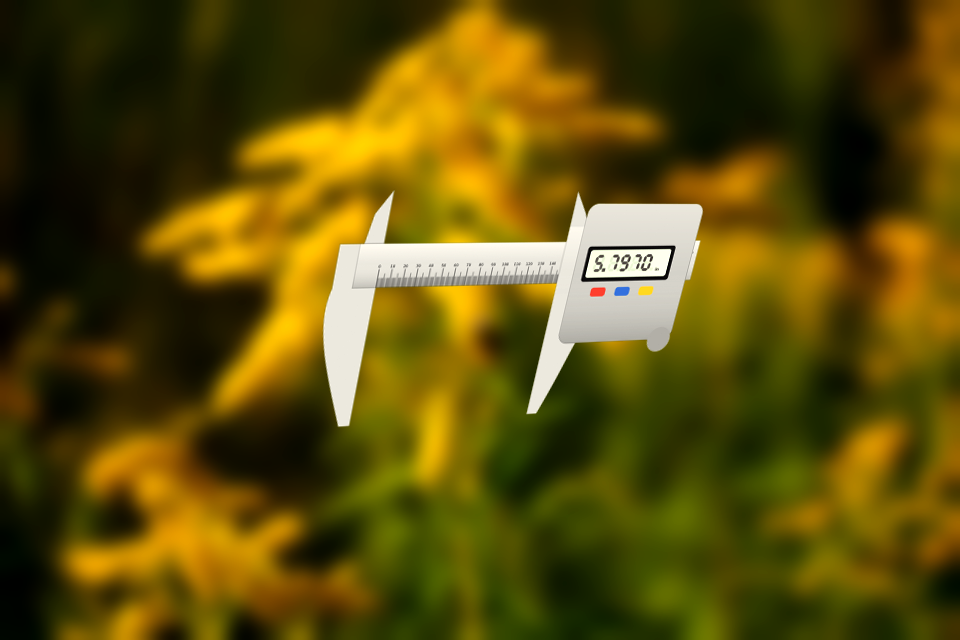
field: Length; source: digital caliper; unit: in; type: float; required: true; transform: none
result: 5.7970 in
